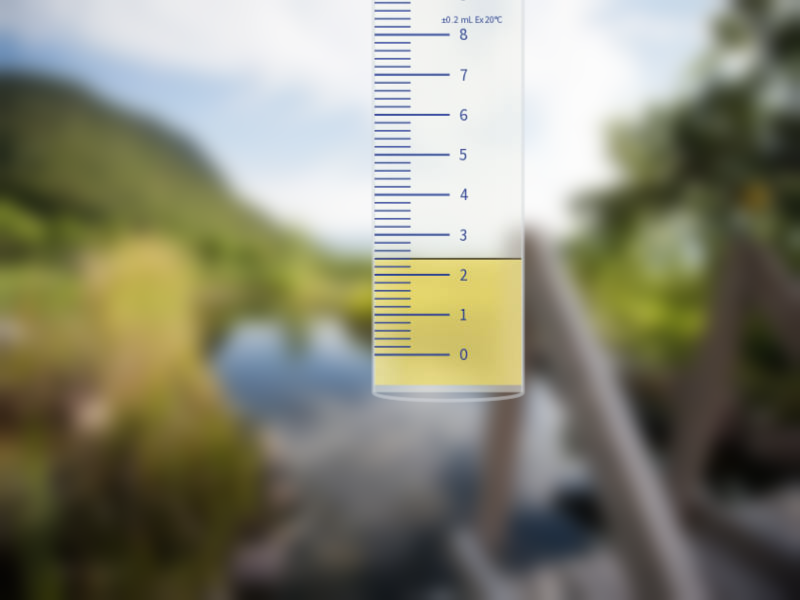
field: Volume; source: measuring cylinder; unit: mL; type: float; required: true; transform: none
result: 2.4 mL
